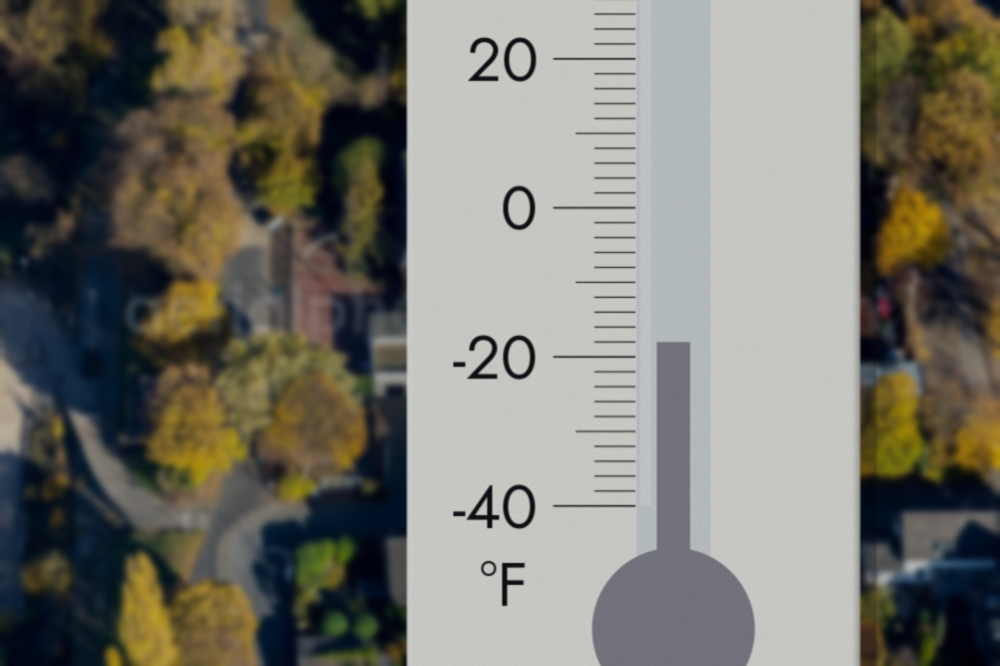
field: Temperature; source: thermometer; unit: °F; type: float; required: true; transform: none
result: -18 °F
